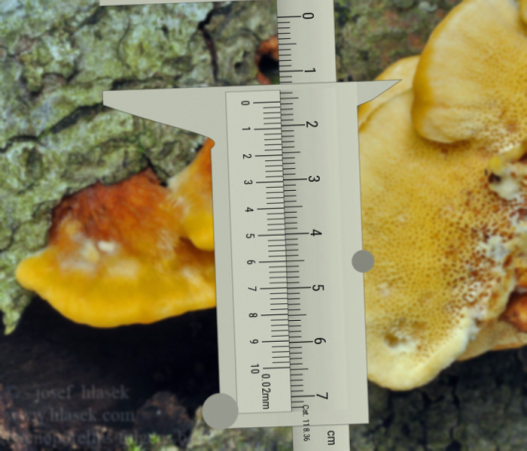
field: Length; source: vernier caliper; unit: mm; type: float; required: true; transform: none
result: 15.6 mm
